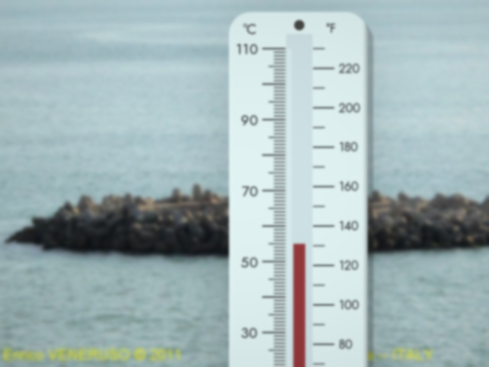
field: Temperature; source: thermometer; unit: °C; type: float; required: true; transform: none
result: 55 °C
